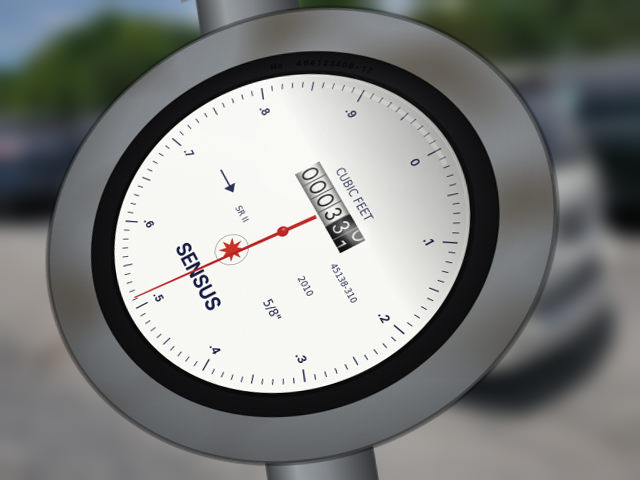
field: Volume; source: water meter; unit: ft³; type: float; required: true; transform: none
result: 330.51 ft³
